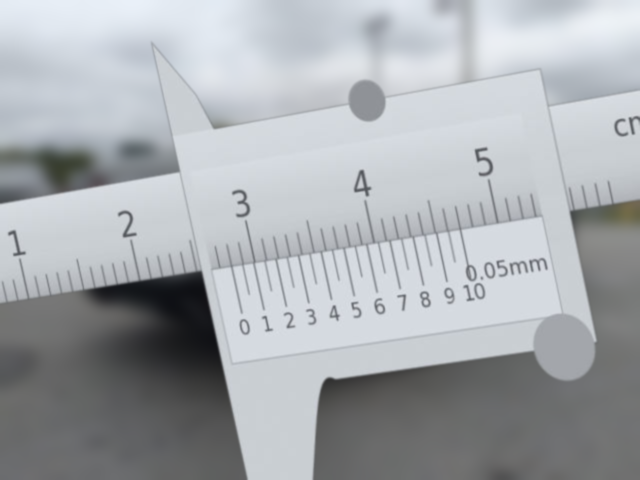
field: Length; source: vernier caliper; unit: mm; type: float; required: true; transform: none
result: 28.0 mm
